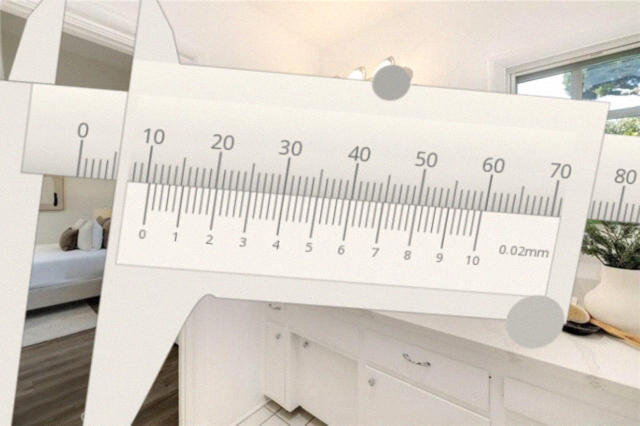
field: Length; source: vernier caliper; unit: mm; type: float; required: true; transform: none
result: 10.4 mm
